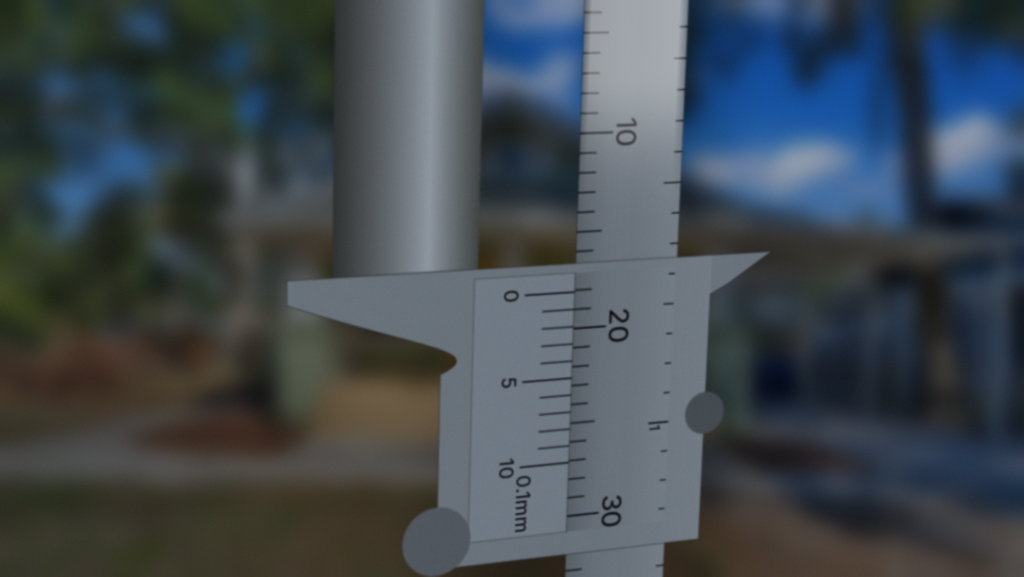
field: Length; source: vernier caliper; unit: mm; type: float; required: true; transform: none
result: 18.1 mm
